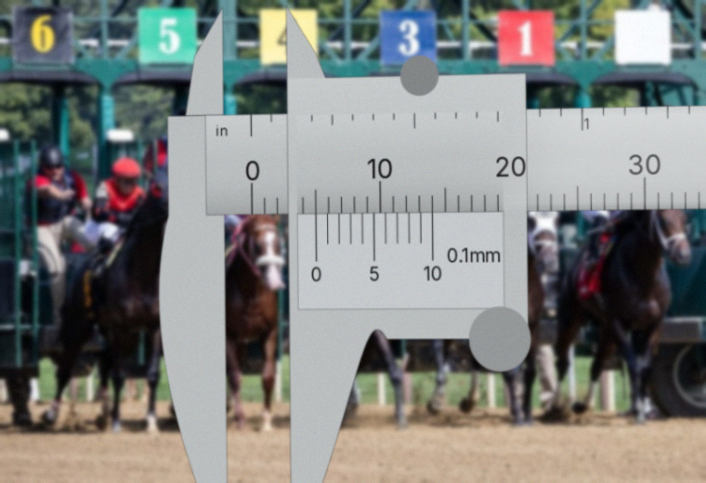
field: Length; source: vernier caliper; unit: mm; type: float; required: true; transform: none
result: 5.0 mm
